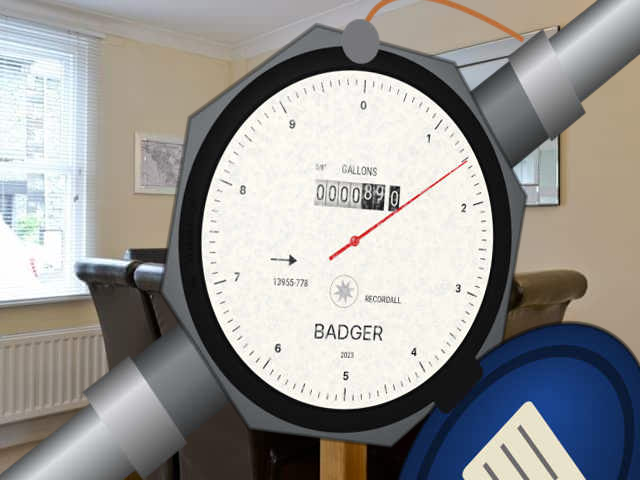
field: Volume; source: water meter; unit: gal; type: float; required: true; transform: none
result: 891.5 gal
